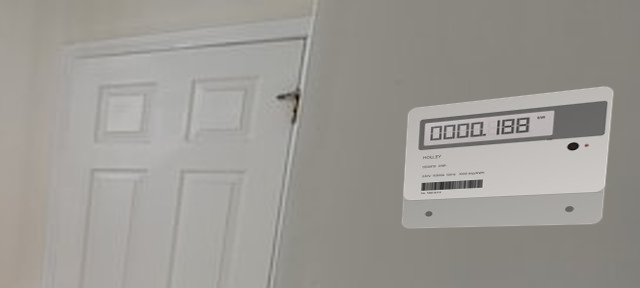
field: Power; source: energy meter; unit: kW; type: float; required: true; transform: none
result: 0.188 kW
